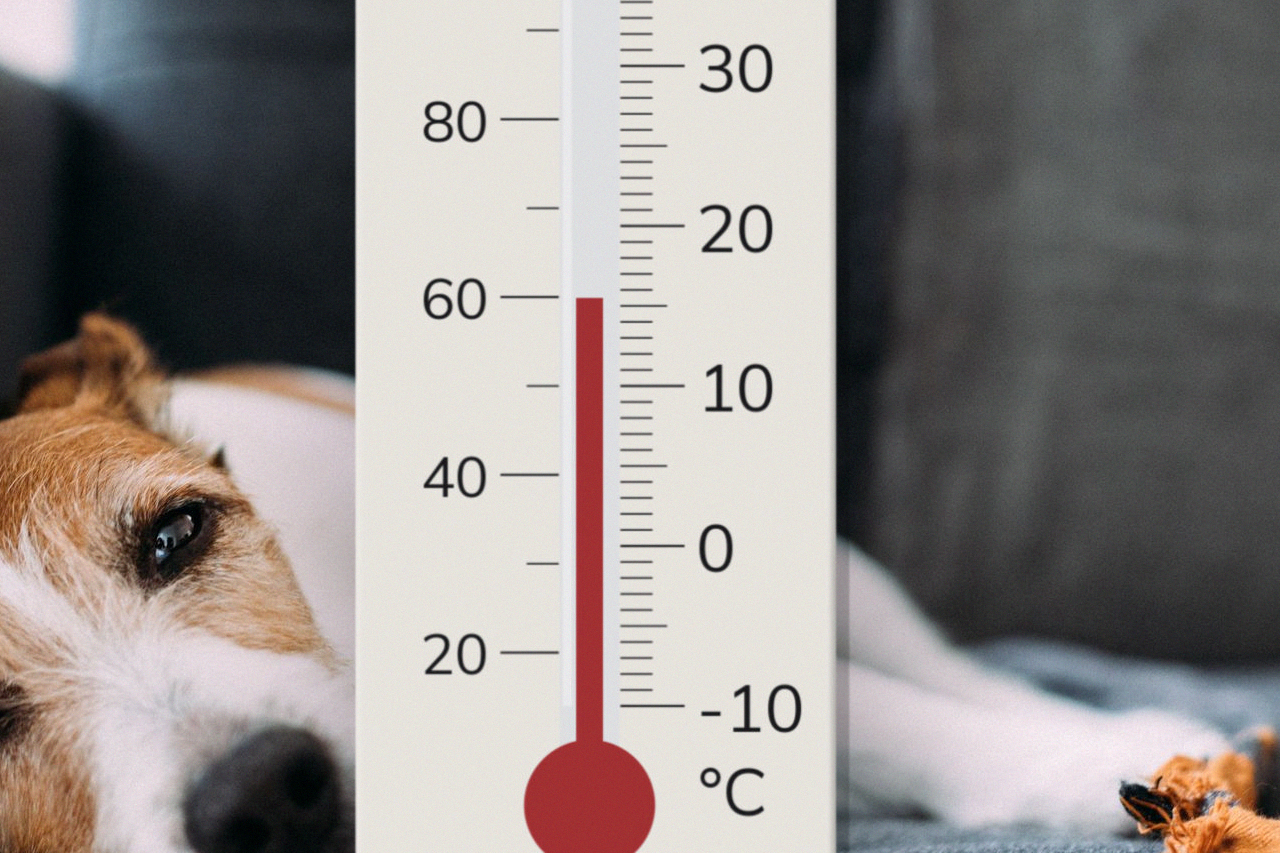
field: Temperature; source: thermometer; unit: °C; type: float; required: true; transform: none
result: 15.5 °C
